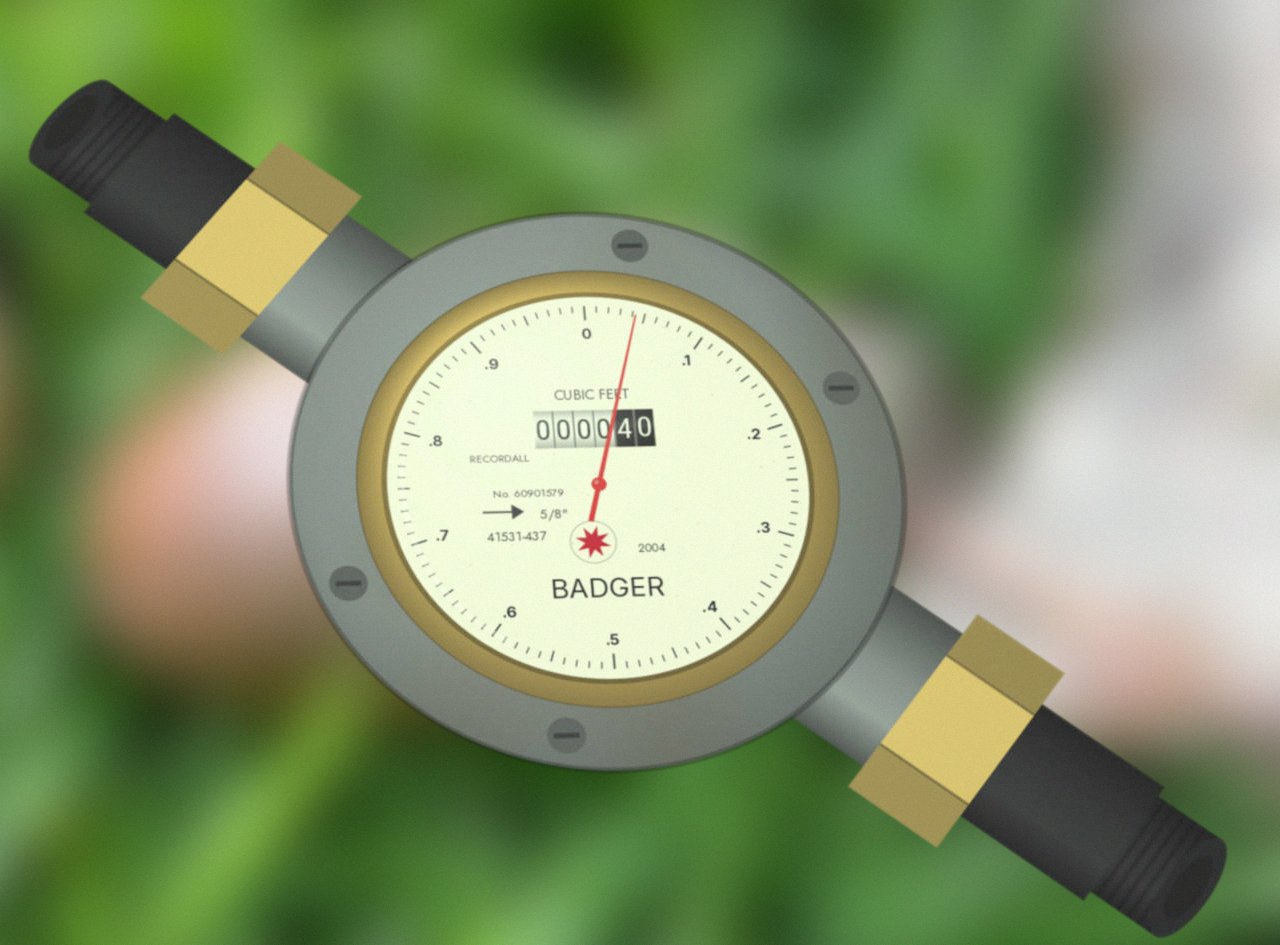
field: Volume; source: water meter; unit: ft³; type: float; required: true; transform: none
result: 40.04 ft³
